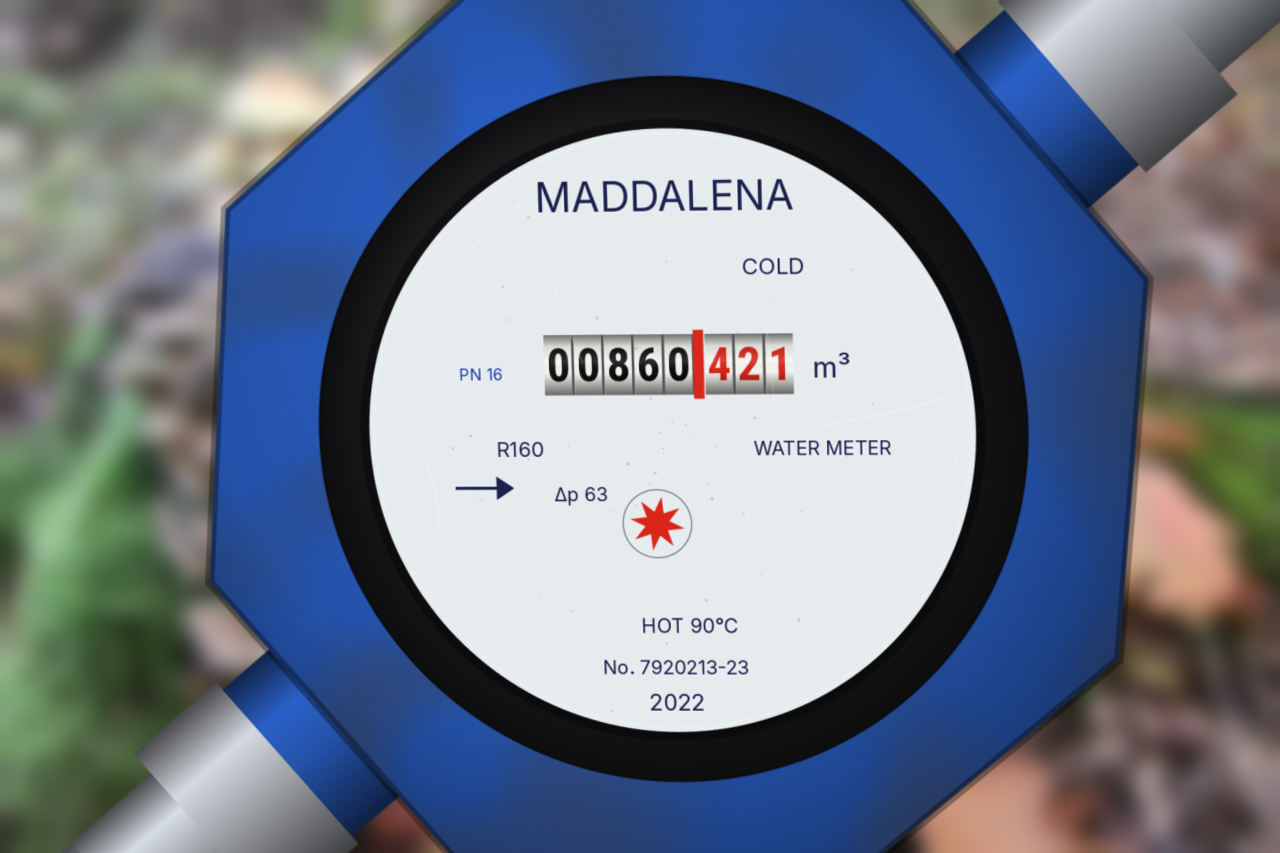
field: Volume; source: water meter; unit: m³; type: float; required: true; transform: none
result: 860.421 m³
